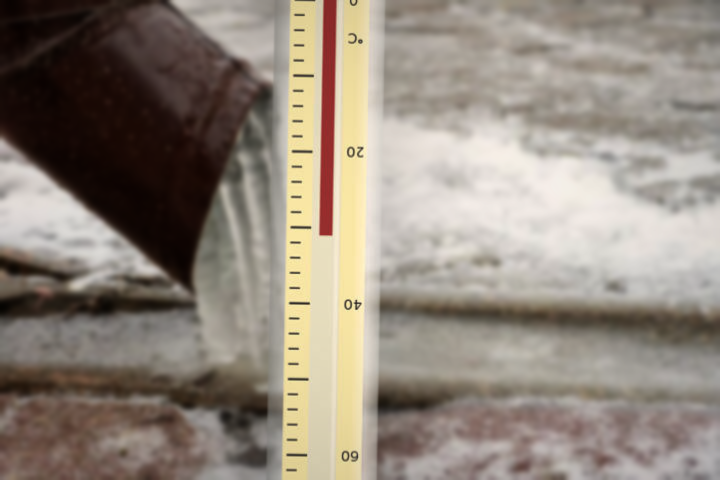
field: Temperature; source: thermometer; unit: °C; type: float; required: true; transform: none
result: 31 °C
